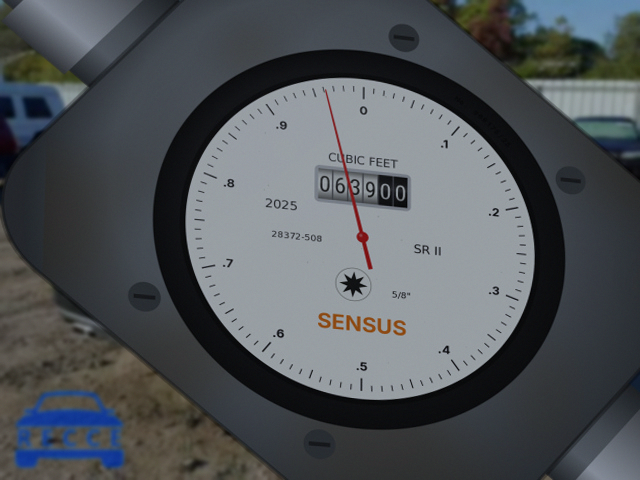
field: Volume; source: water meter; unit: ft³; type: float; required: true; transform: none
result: 63899.96 ft³
